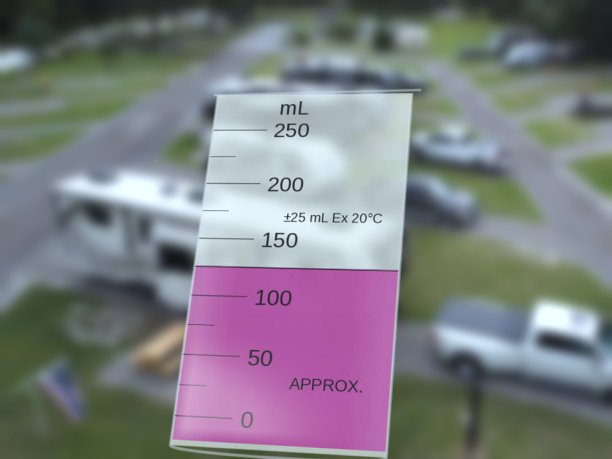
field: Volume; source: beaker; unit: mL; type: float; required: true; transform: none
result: 125 mL
